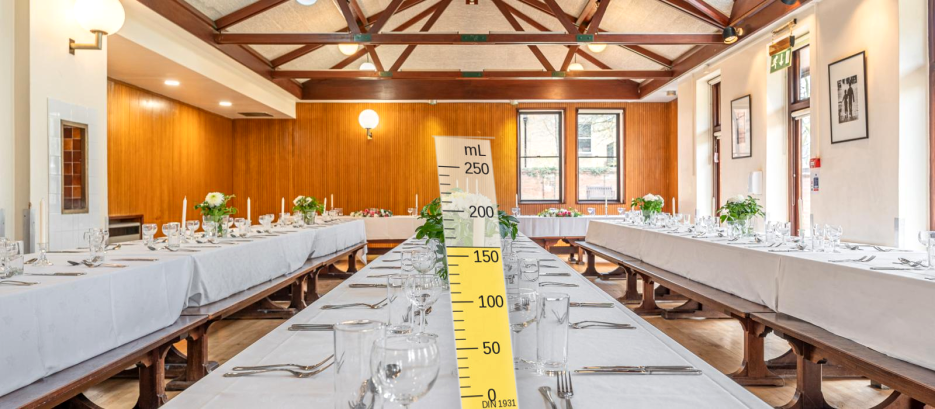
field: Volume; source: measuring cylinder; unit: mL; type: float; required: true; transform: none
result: 160 mL
